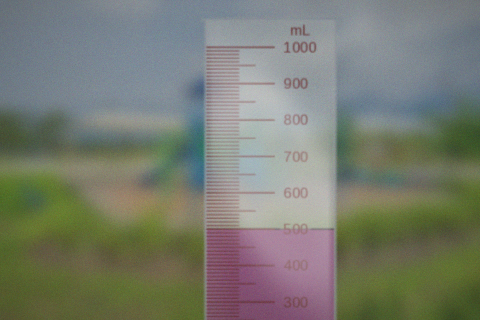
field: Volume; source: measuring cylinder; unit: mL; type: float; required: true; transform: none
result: 500 mL
